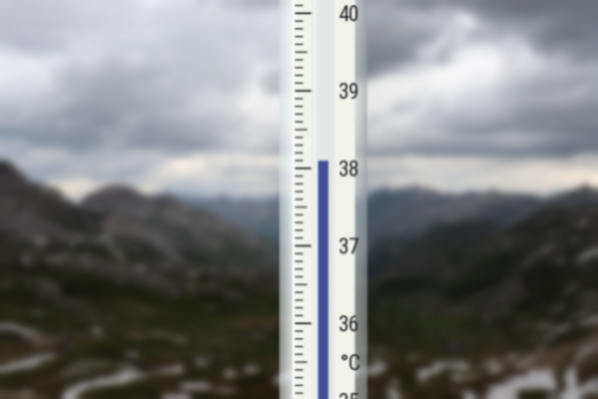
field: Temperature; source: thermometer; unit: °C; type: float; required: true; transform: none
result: 38.1 °C
